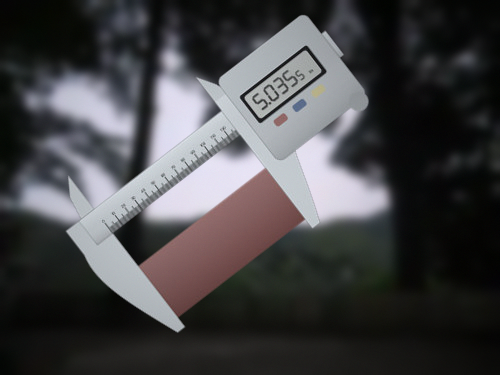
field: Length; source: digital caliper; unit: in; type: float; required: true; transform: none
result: 5.0355 in
